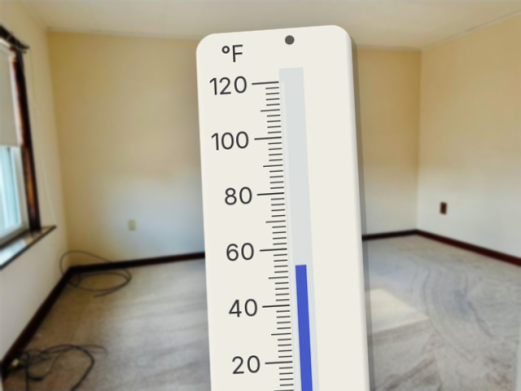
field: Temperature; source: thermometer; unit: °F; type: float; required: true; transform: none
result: 54 °F
